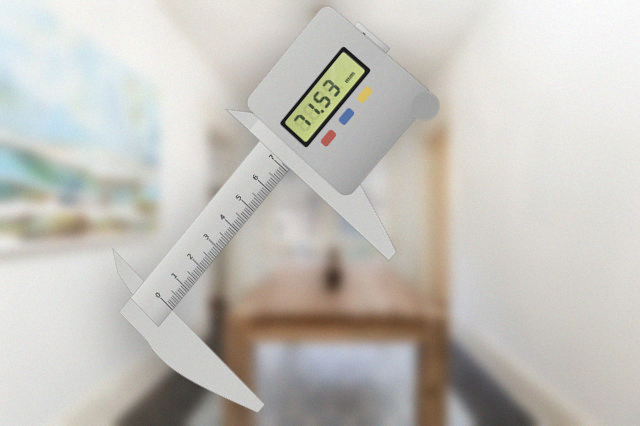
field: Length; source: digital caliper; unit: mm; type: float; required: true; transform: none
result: 71.53 mm
